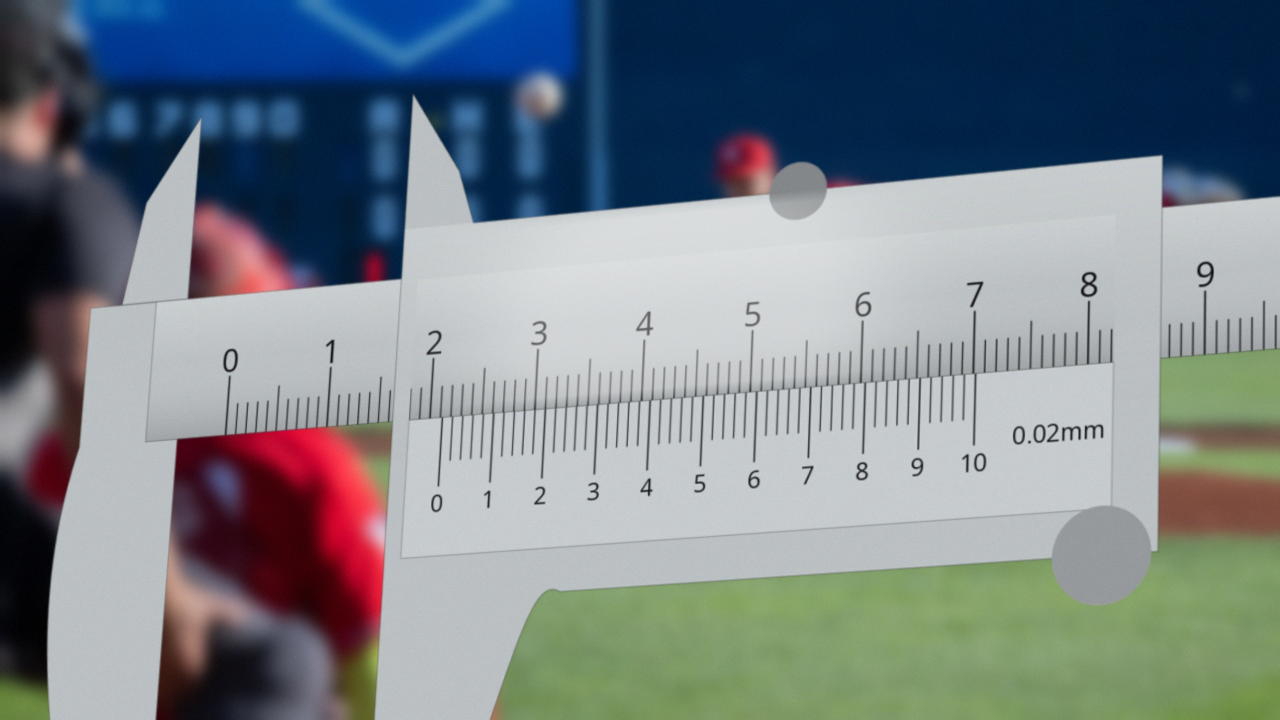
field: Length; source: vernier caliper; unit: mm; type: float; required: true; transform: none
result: 21.2 mm
